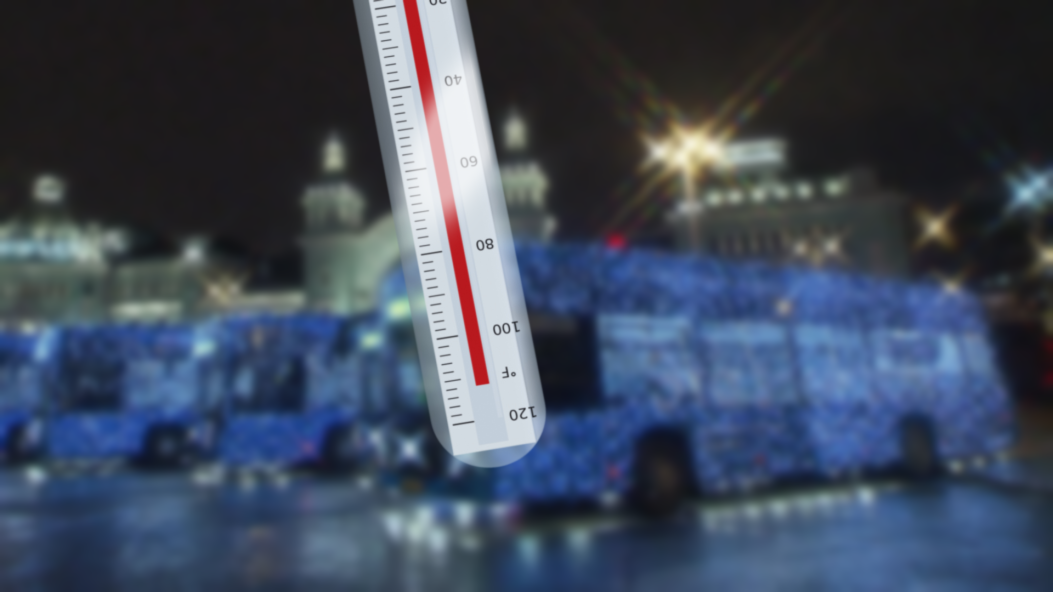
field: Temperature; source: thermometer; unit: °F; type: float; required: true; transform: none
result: 112 °F
